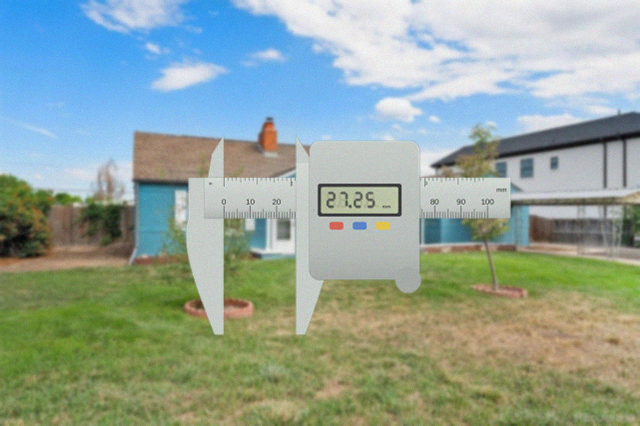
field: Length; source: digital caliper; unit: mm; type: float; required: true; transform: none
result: 27.25 mm
